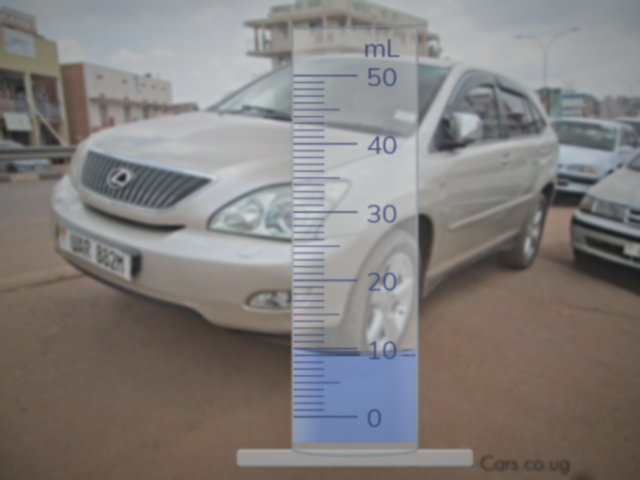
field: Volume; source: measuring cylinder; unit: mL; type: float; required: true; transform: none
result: 9 mL
